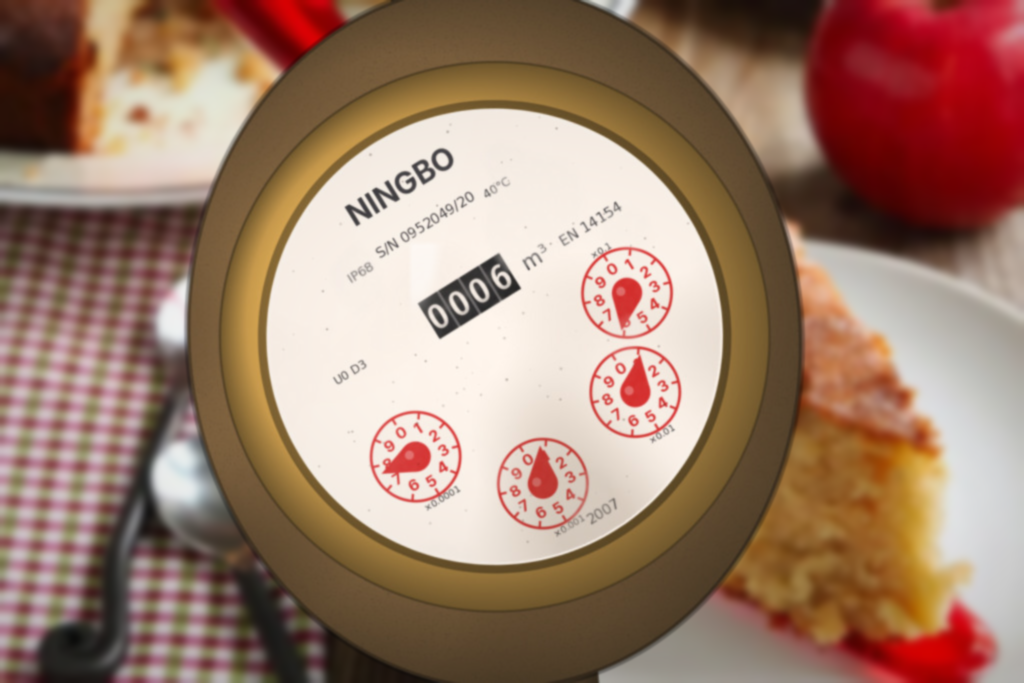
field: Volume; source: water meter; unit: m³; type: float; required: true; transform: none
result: 6.6107 m³
